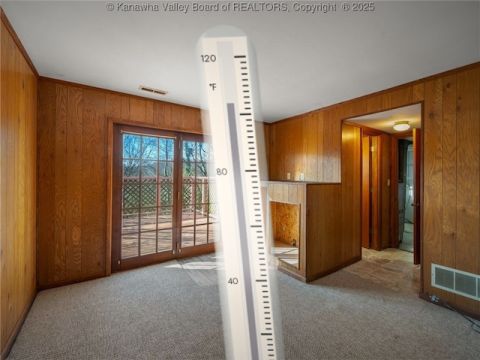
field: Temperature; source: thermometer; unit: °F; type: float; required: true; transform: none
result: 104 °F
